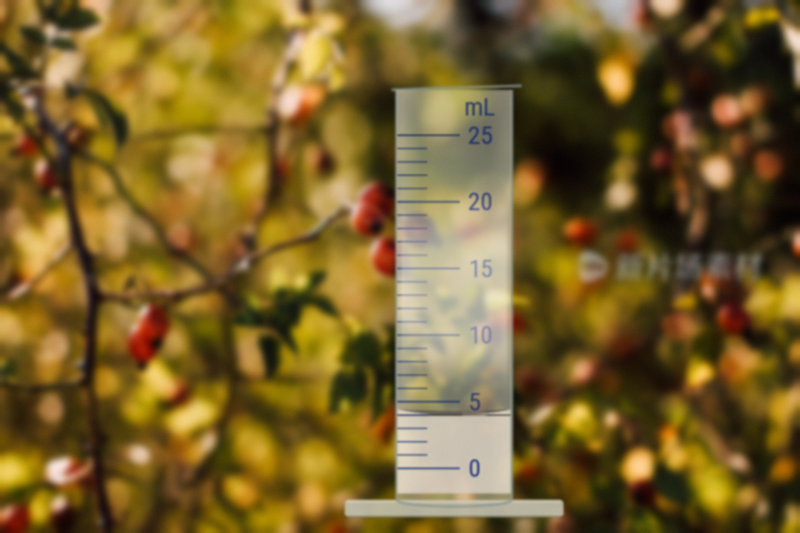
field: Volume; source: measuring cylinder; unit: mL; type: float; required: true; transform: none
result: 4 mL
